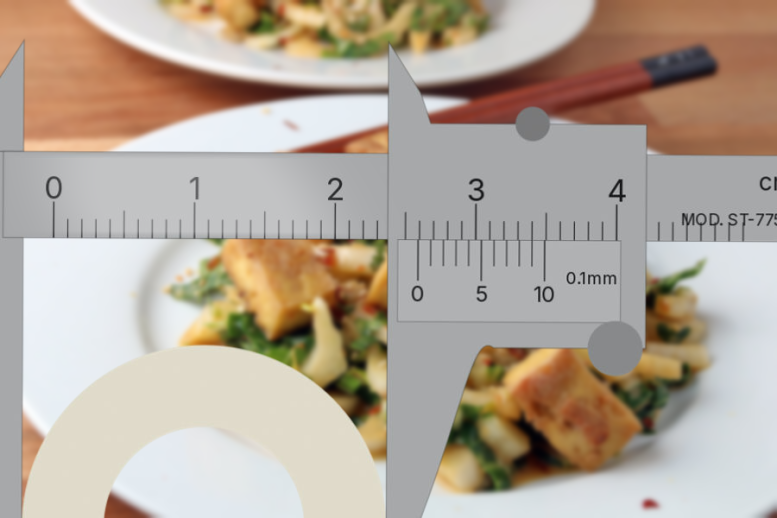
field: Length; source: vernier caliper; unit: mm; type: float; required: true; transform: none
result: 25.9 mm
